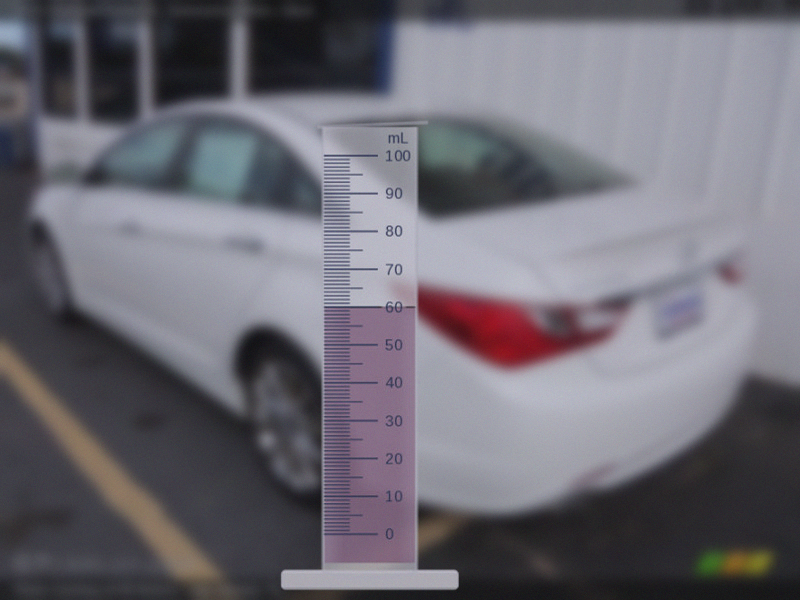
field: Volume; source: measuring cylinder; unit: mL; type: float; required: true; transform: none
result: 60 mL
